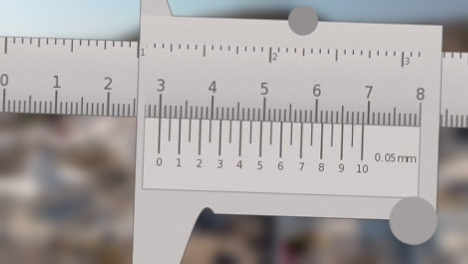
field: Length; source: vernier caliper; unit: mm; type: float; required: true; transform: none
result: 30.0 mm
